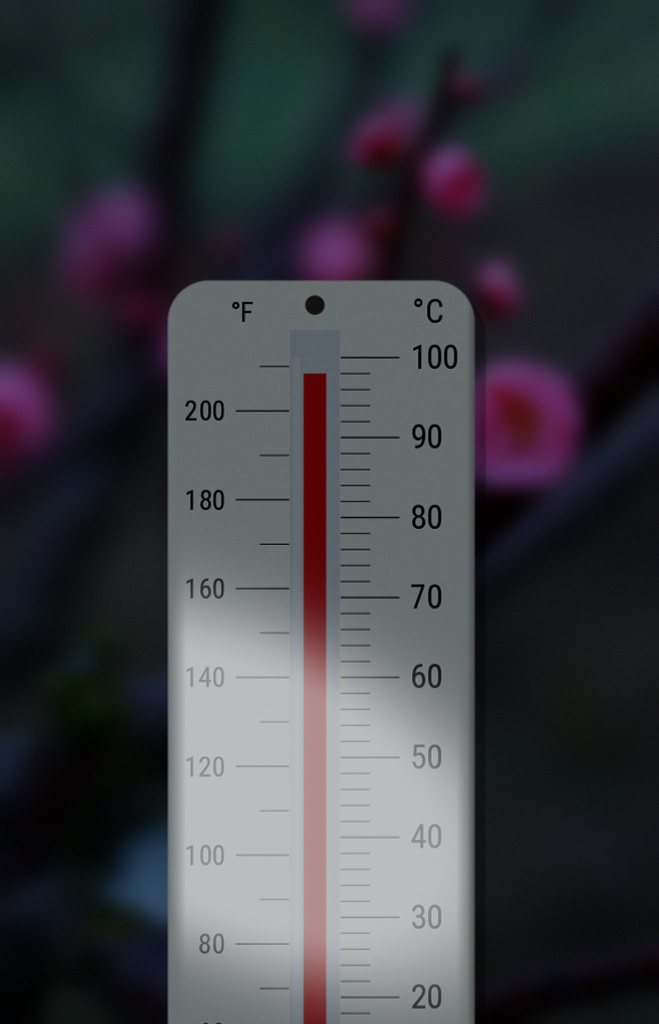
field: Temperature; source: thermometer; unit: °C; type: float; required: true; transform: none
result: 98 °C
